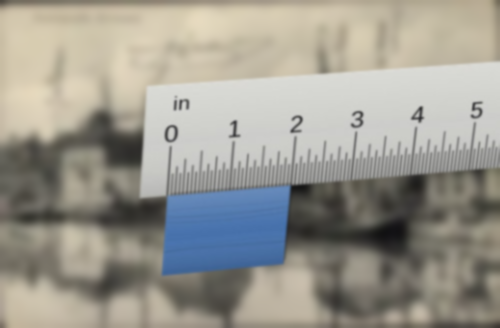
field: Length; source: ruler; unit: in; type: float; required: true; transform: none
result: 2 in
